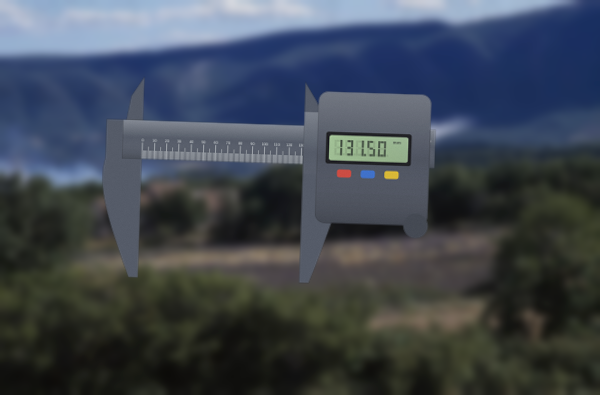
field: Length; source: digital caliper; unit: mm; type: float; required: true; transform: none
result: 131.50 mm
